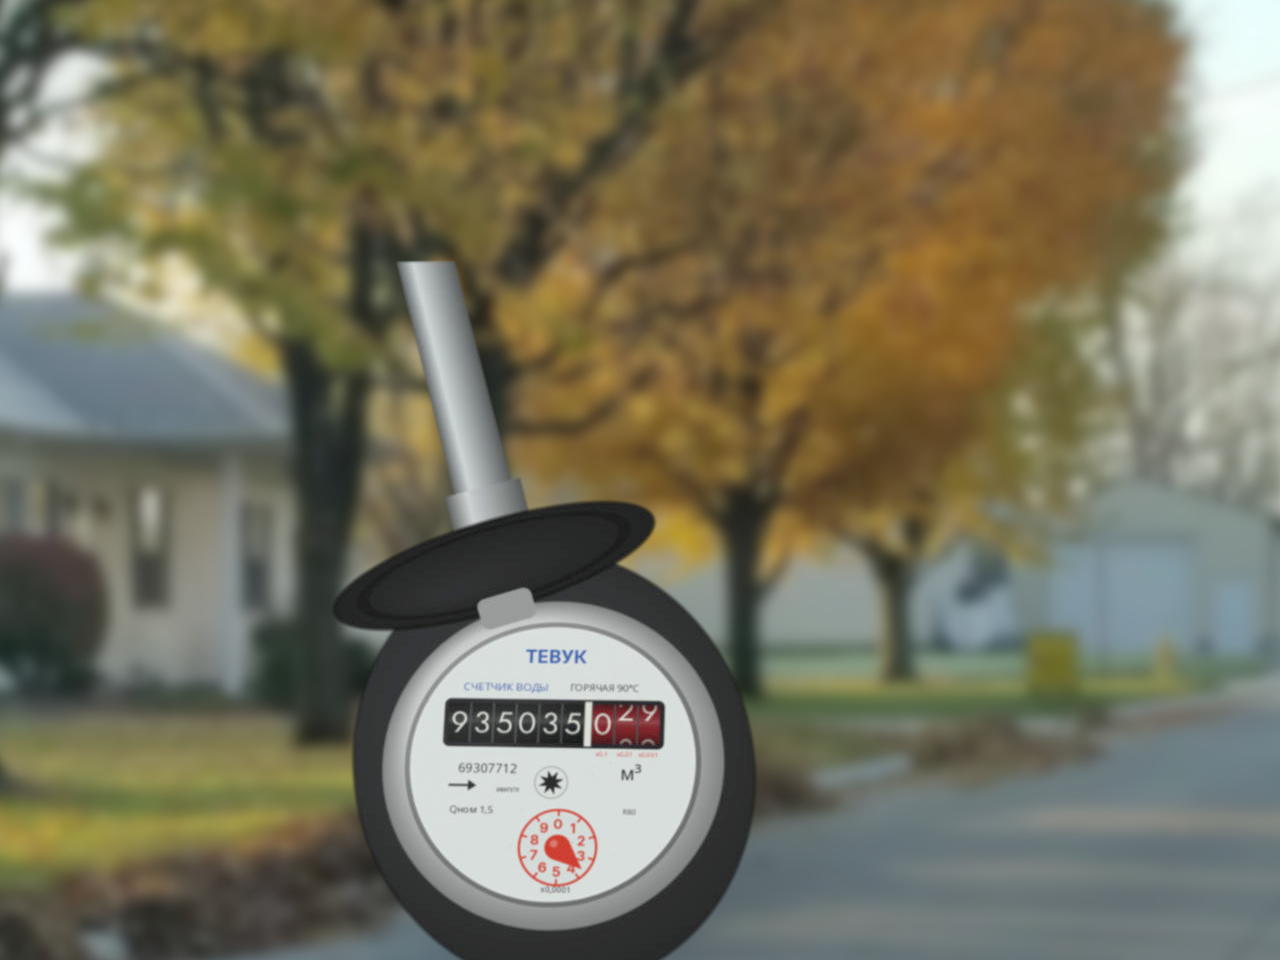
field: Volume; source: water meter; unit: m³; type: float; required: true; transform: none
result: 935035.0293 m³
